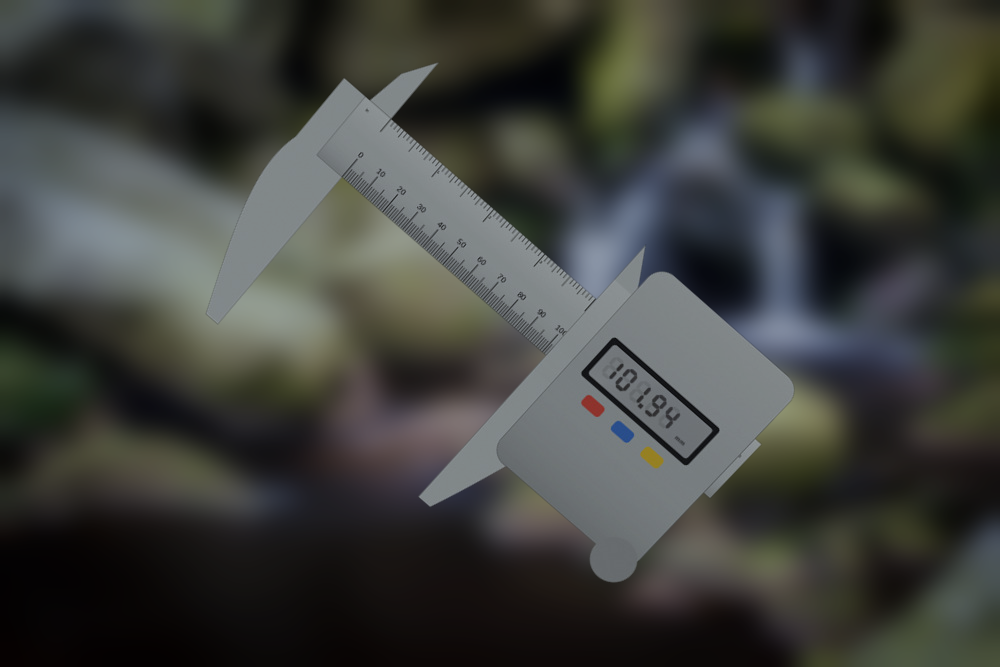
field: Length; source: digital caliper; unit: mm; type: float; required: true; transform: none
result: 101.94 mm
